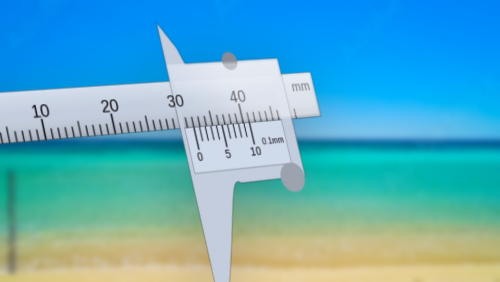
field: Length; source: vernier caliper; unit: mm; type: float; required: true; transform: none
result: 32.0 mm
